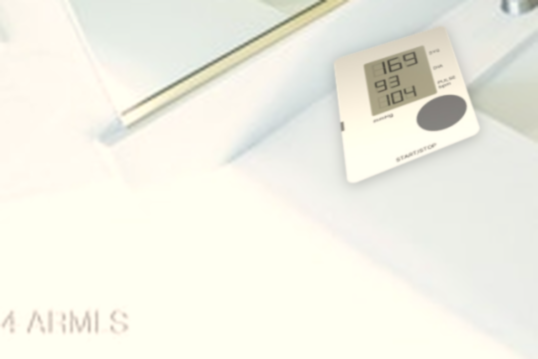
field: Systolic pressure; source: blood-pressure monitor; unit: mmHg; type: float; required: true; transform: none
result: 169 mmHg
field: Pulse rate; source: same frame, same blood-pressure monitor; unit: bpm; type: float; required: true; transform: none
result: 104 bpm
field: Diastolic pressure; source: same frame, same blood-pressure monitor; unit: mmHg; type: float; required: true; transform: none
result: 93 mmHg
